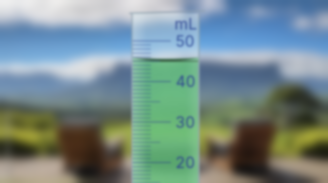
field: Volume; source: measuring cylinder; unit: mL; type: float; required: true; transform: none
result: 45 mL
